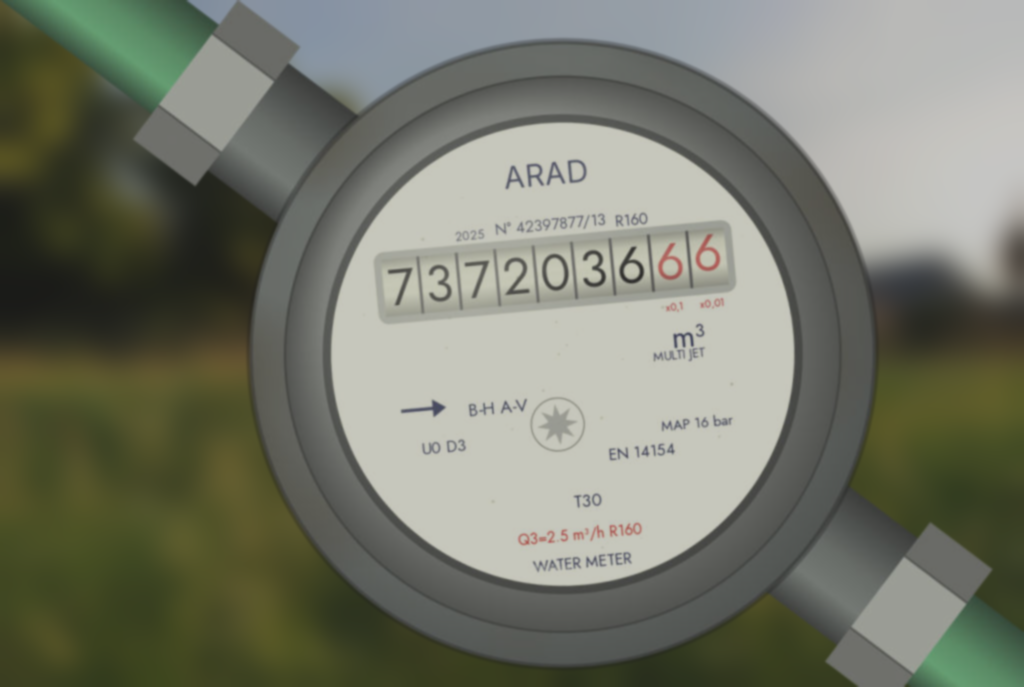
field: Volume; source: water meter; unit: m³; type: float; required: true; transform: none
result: 7372036.66 m³
